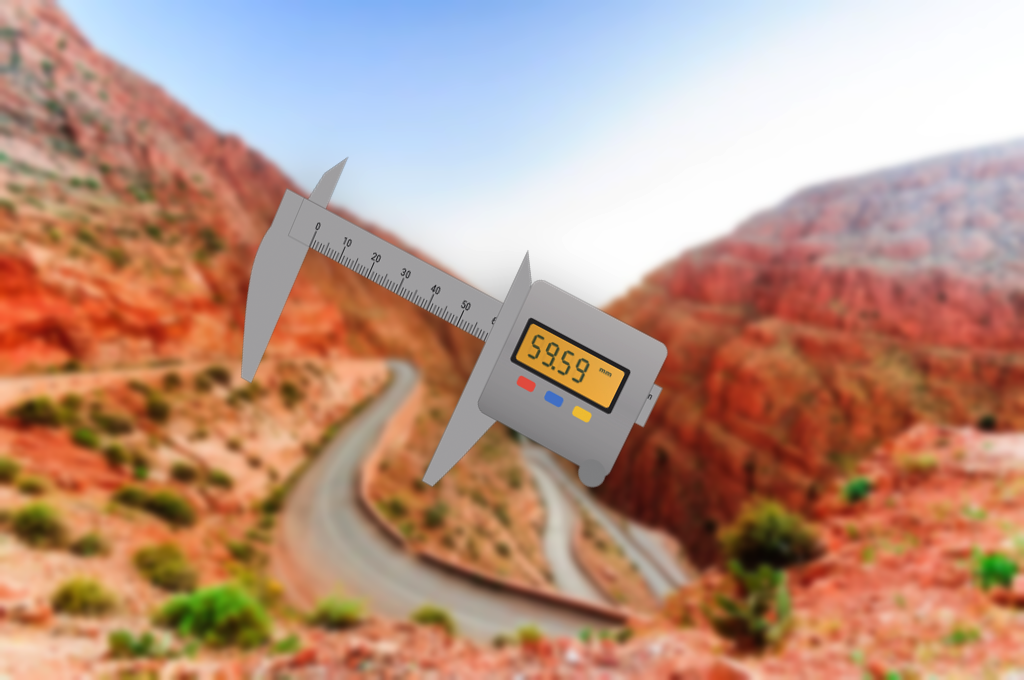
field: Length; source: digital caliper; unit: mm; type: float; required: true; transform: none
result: 59.59 mm
